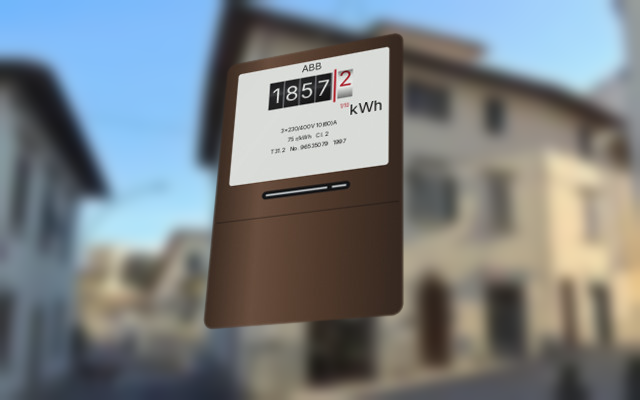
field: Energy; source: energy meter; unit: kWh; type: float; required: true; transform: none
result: 1857.2 kWh
